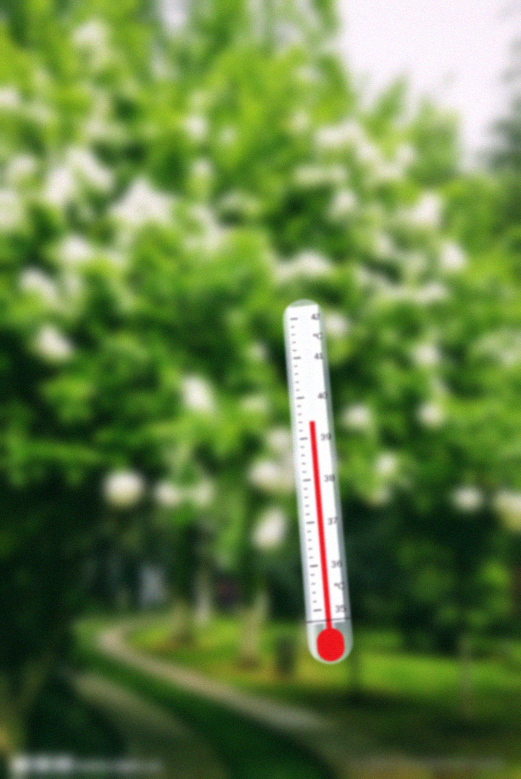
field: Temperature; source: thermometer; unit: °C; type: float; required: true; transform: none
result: 39.4 °C
